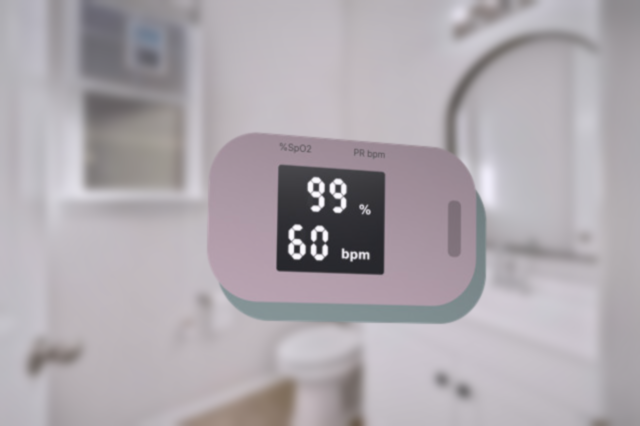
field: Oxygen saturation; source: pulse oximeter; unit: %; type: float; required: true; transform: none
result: 99 %
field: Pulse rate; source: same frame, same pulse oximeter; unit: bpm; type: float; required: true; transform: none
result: 60 bpm
